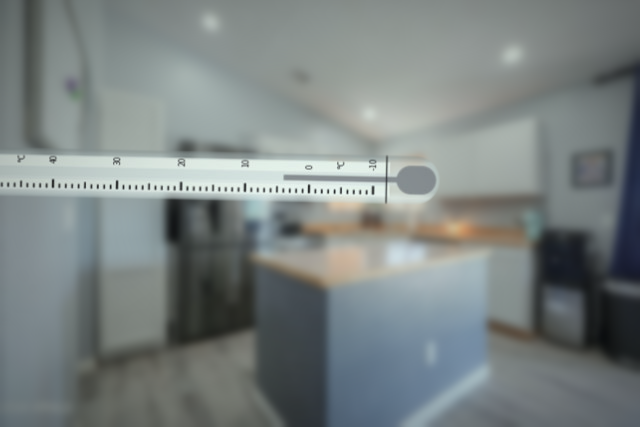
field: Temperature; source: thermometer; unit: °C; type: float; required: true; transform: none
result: 4 °C
